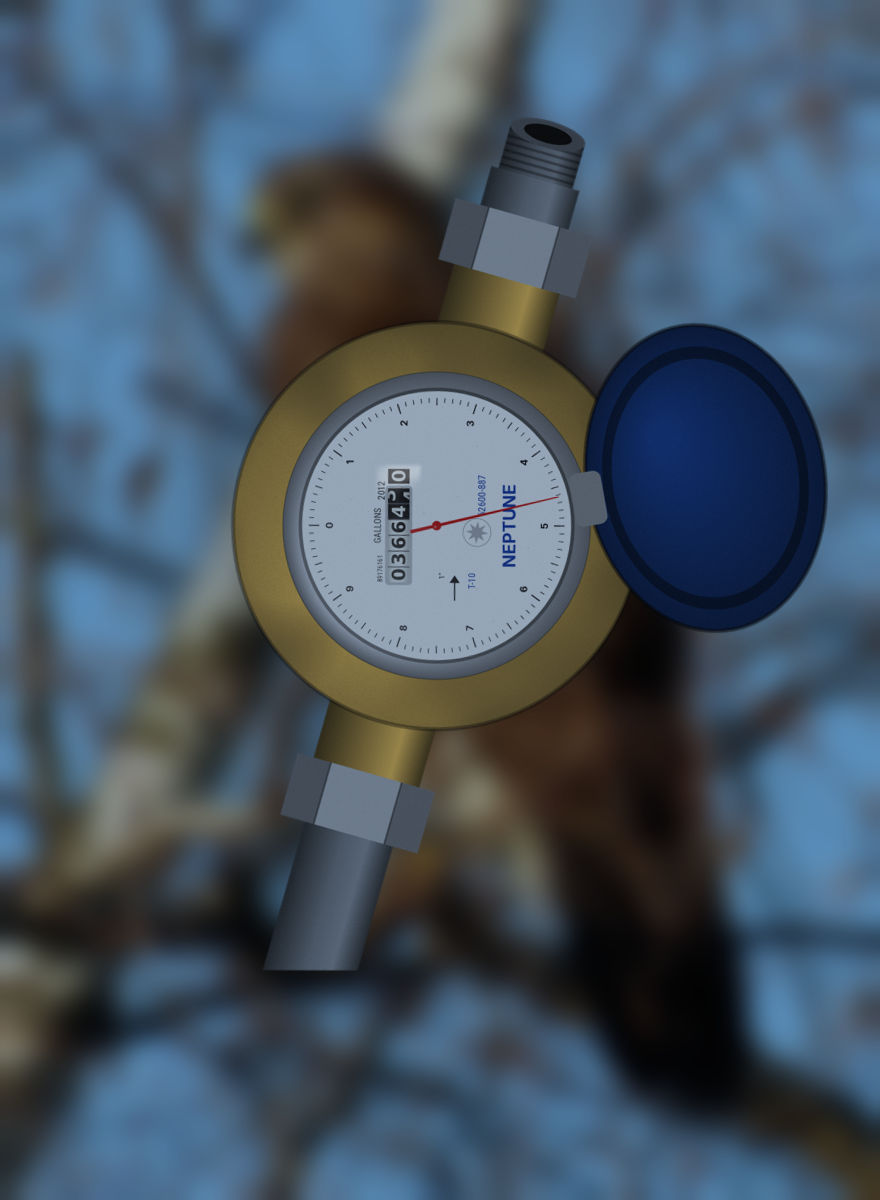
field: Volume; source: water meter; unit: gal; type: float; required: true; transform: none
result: 366434.6 gal
